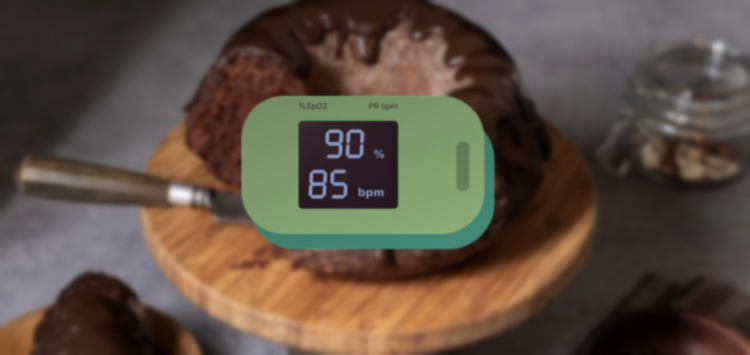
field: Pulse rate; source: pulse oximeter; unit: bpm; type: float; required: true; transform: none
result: 85 bpm
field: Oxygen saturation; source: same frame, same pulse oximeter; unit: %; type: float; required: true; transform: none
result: 90 %
